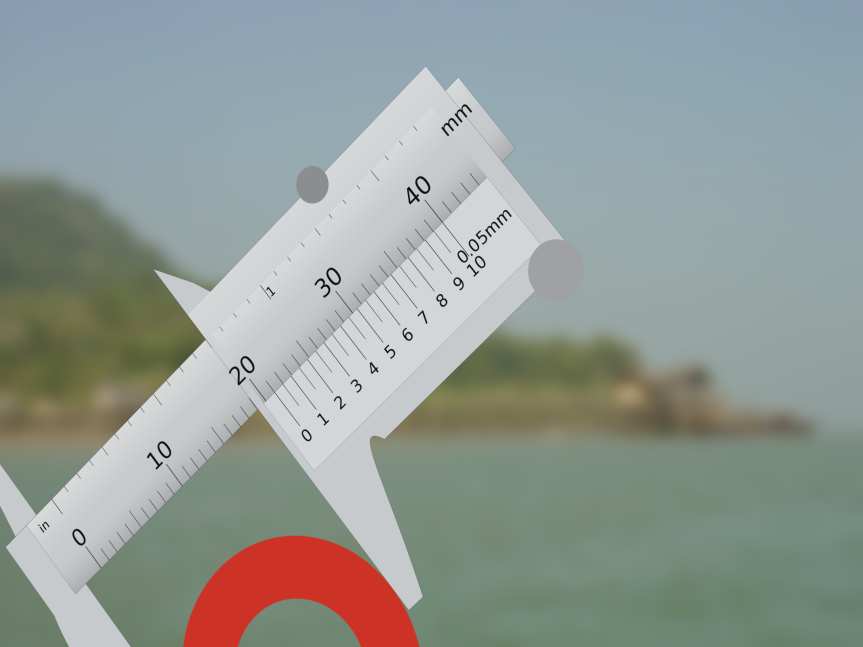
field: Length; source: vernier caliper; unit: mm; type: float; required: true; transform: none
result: 21.0 mm
